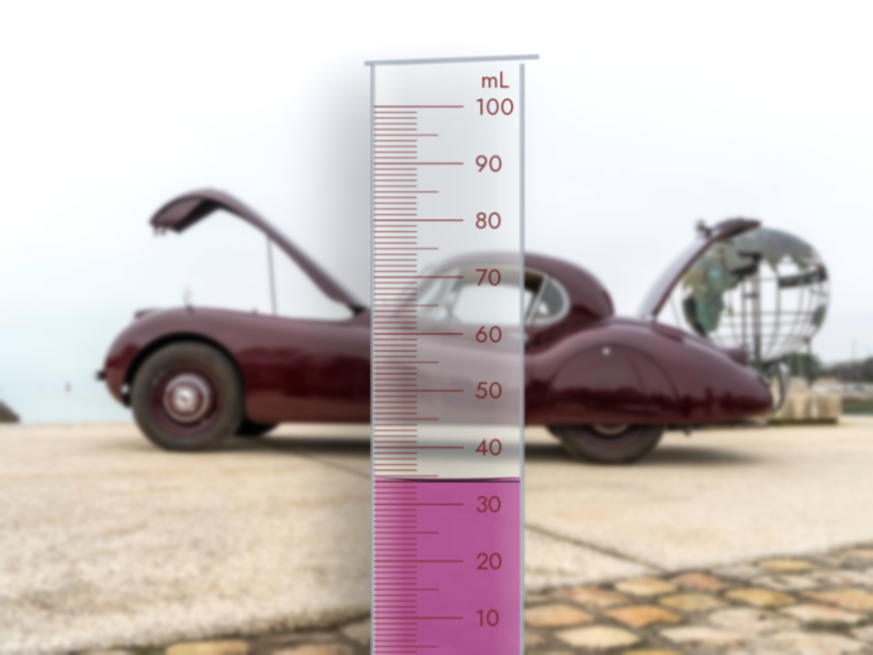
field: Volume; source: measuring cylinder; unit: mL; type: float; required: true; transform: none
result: 34 mL
